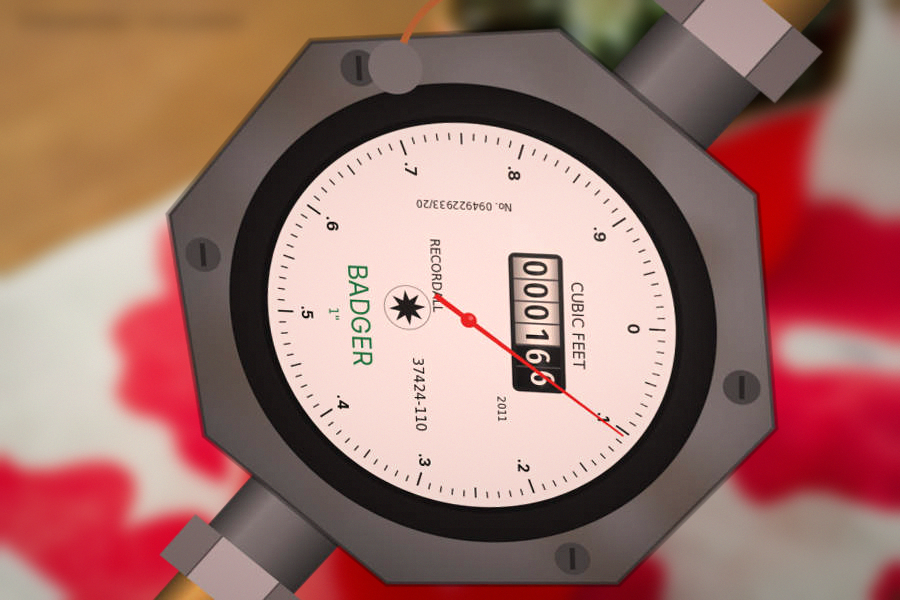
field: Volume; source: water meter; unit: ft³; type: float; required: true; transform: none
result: 166.10 ft³
